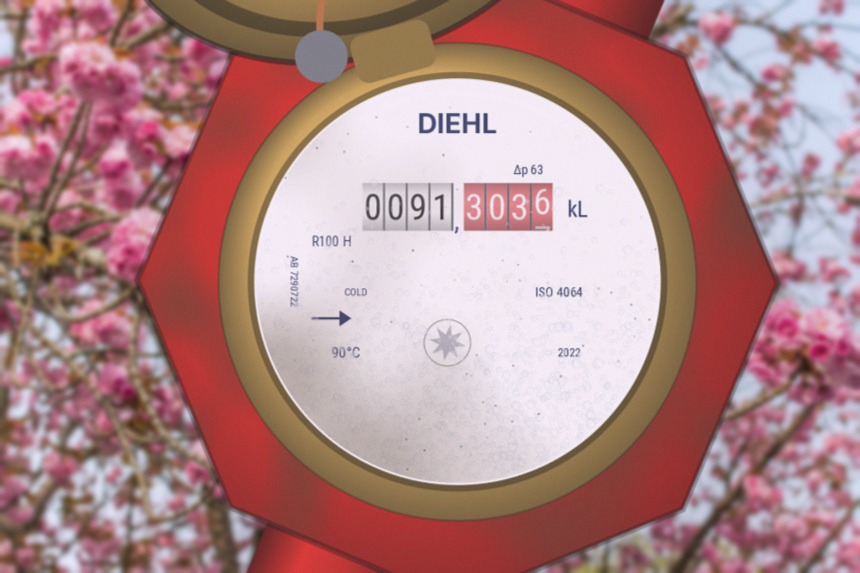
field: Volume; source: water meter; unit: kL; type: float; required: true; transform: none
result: 91.3036 kL
